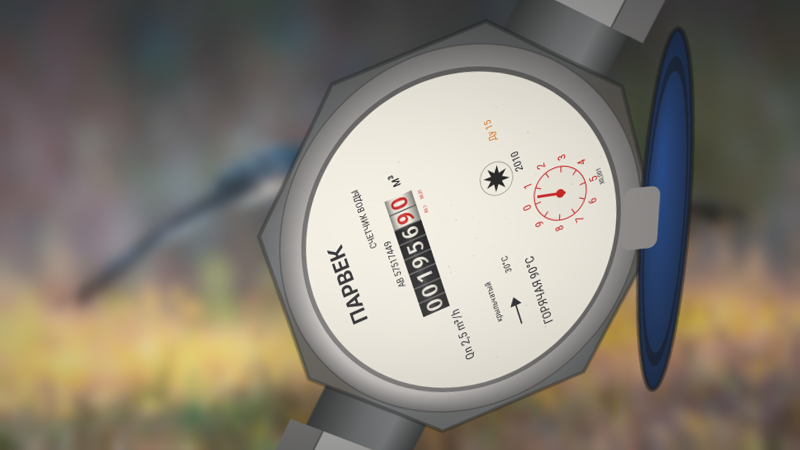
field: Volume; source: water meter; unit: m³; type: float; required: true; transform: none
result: 1956.900 m³
